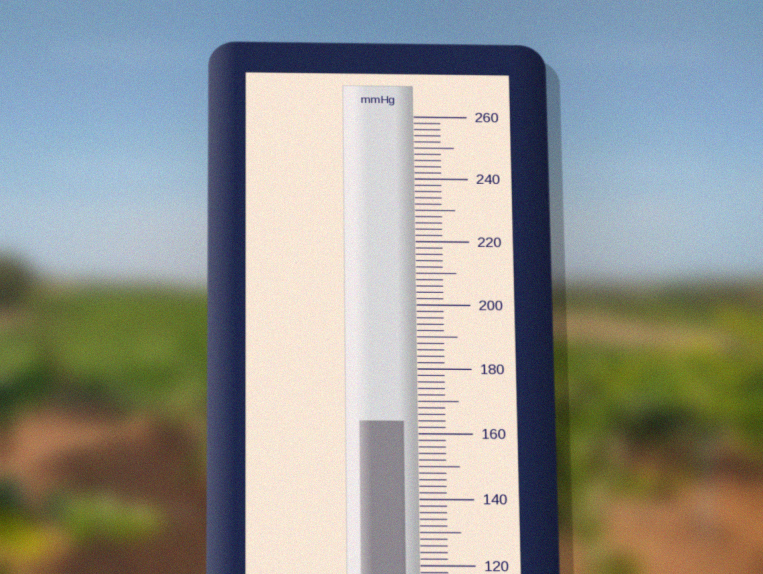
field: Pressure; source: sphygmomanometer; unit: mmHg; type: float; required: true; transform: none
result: 164 mmHg
